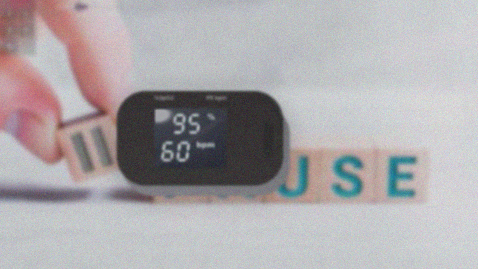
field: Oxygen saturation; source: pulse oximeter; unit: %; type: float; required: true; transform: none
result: 95 %
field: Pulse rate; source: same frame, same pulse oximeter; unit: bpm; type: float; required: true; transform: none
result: 60 bpm
